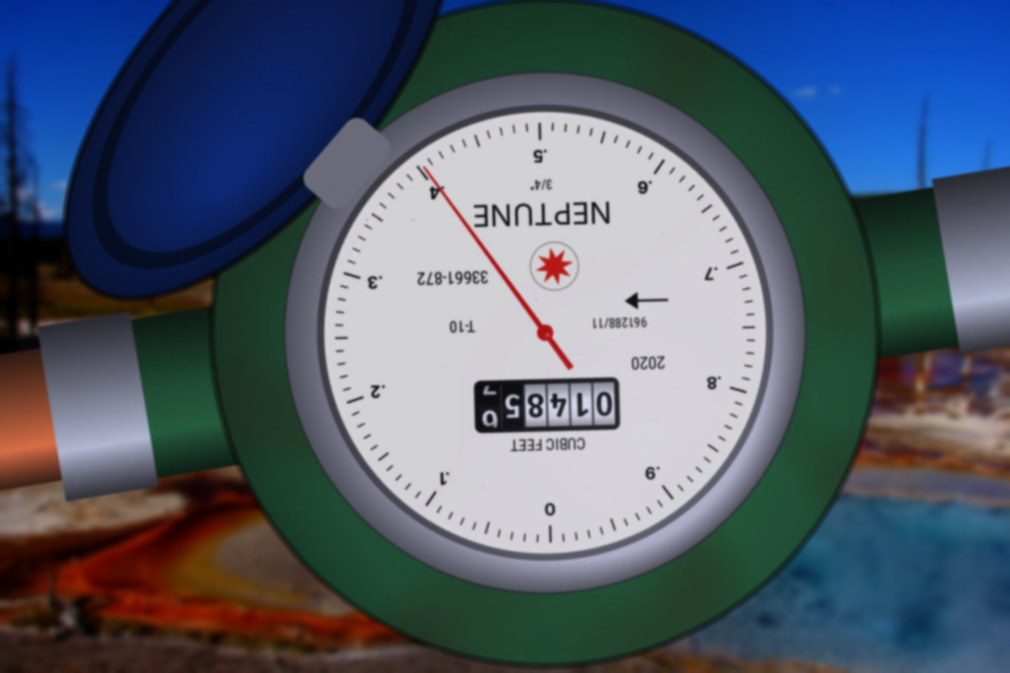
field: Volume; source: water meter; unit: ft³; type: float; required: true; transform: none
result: 14856.40 ft³
